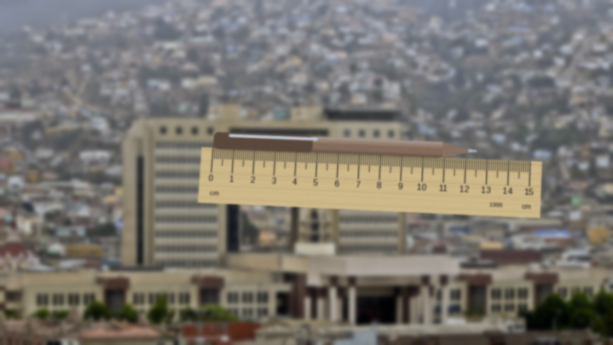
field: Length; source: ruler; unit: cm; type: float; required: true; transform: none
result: 12.5 cm
